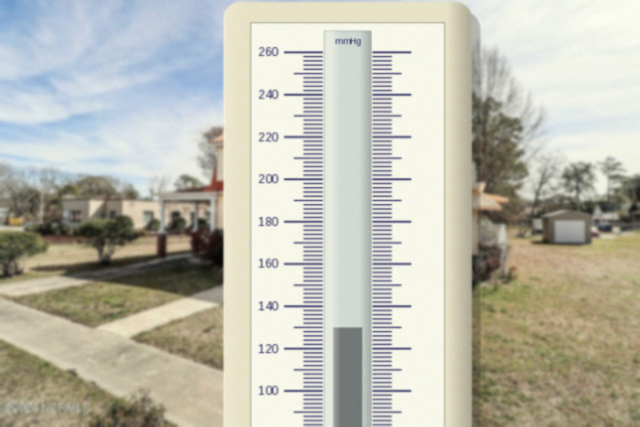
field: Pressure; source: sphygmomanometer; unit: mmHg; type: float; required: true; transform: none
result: 130 mmHg
